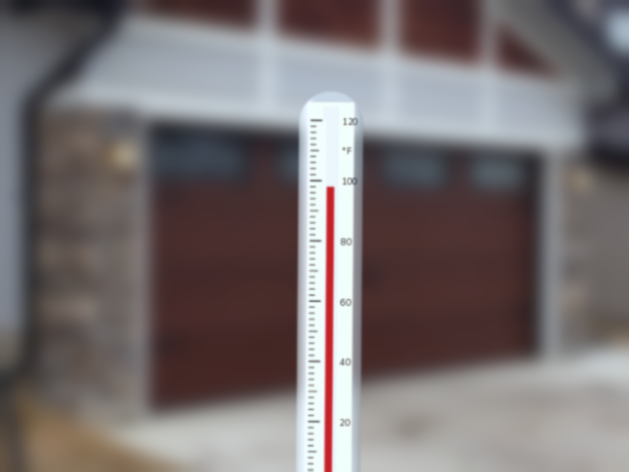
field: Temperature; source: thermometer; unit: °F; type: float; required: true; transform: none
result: 98 °F
